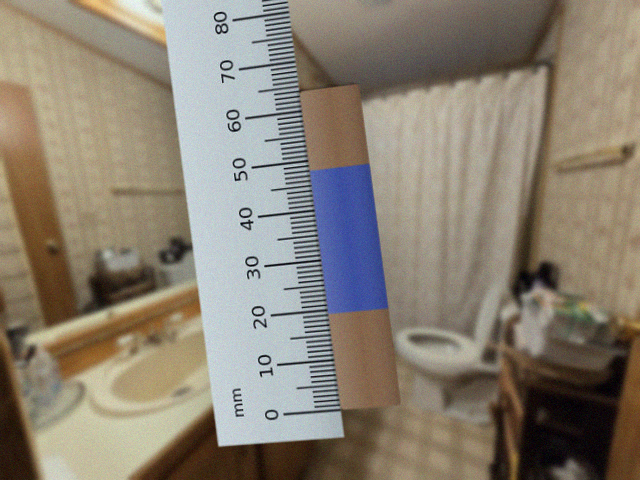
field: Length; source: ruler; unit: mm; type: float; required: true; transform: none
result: 64 mm
